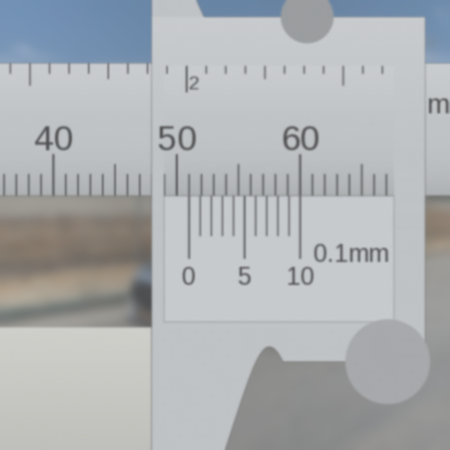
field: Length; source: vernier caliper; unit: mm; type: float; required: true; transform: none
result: 51.0 mm
